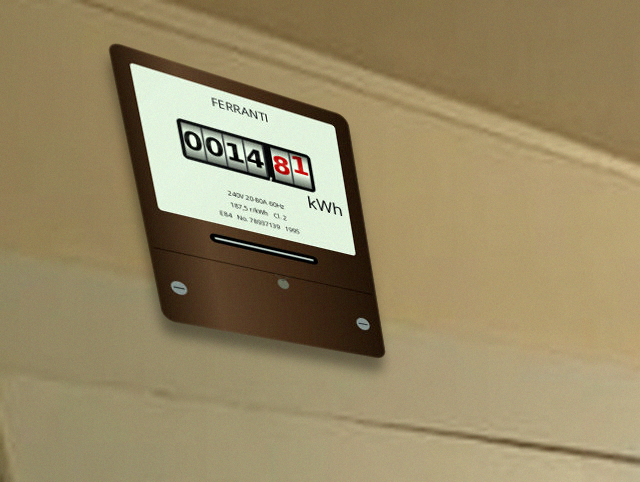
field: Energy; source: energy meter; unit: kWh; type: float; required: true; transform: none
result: 14.81 kWh
